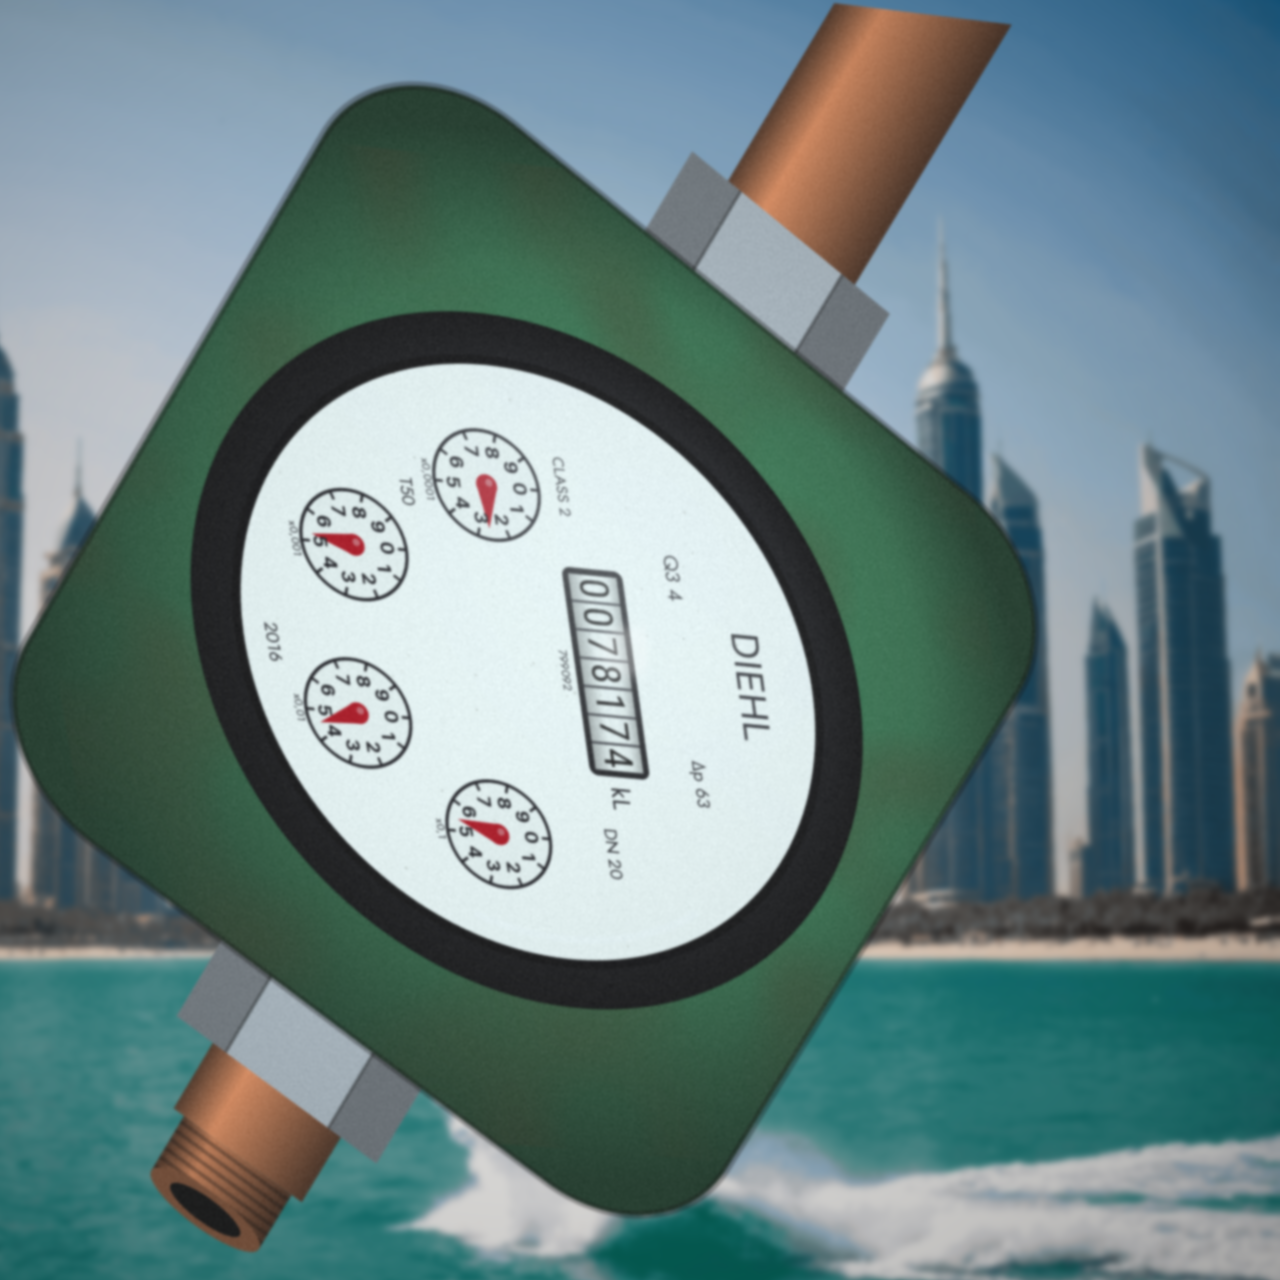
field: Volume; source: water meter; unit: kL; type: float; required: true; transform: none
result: 78174.5452 kL
